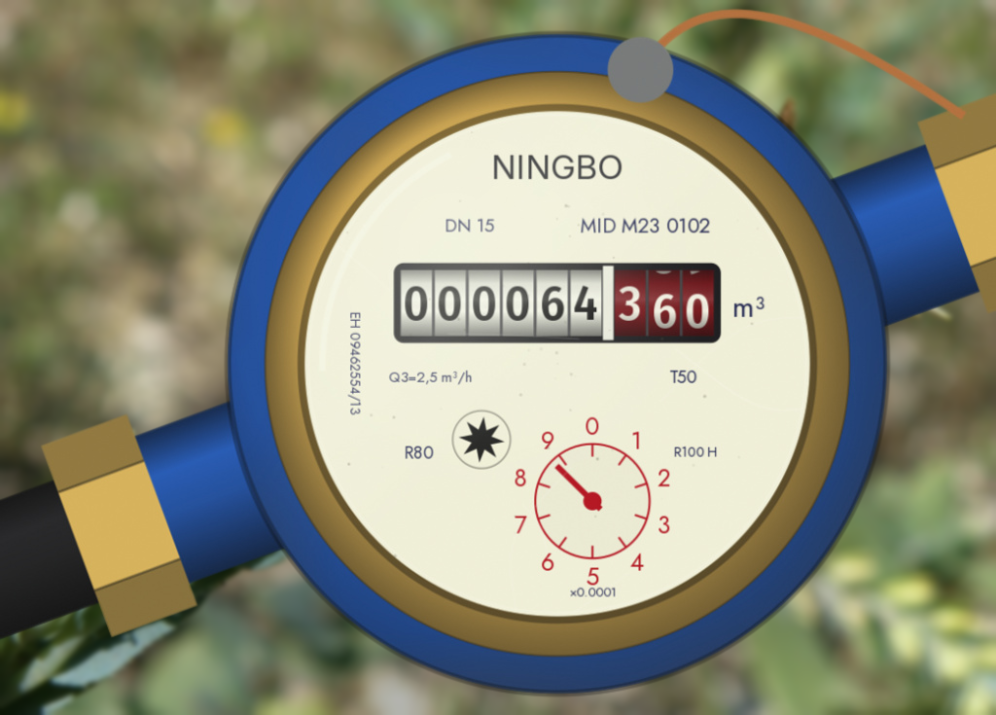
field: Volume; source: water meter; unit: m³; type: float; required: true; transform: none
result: 64.3598 m³
